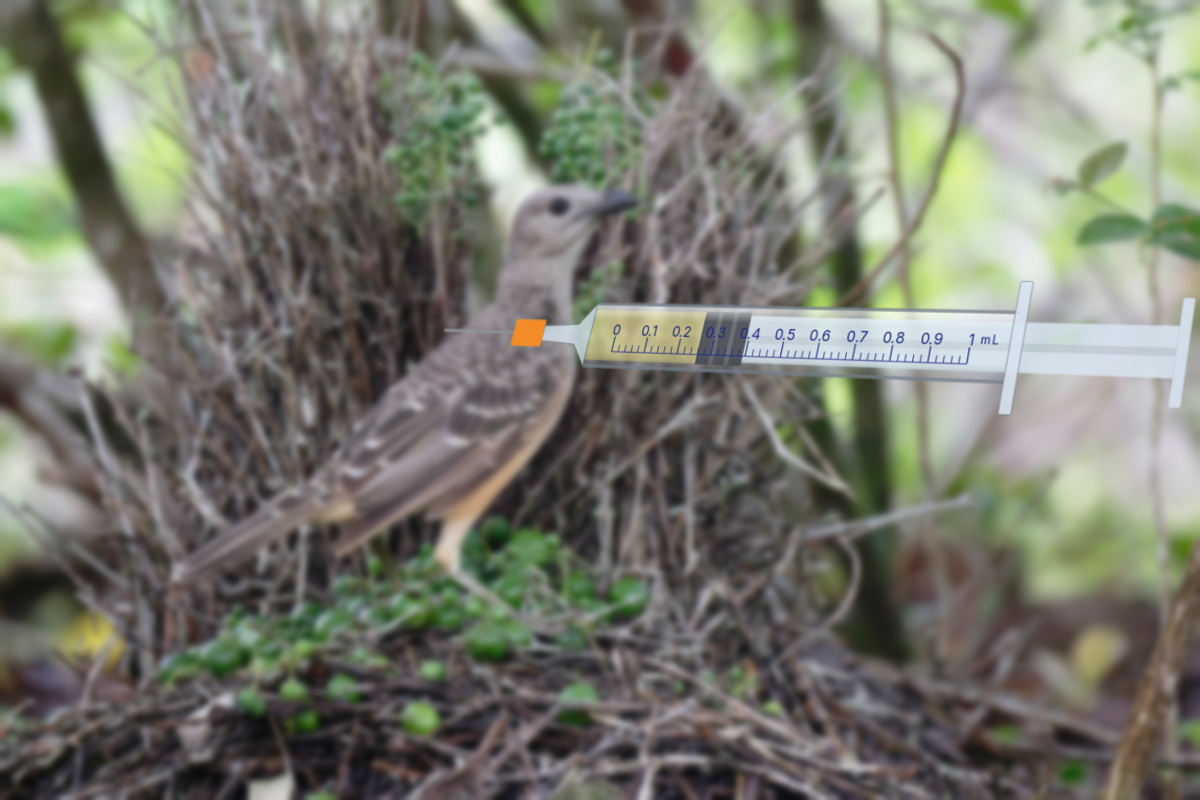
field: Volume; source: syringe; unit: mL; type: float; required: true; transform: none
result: 0.26 mL
